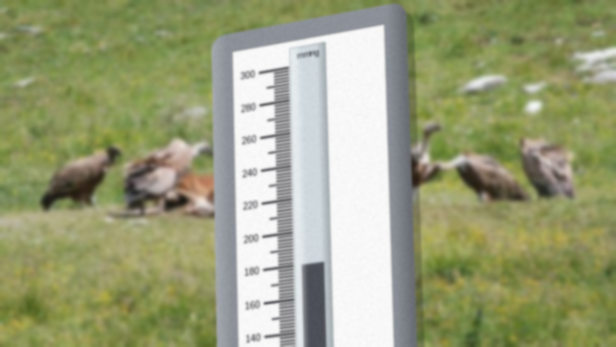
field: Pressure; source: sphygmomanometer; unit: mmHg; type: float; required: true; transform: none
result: 180 mmHg
